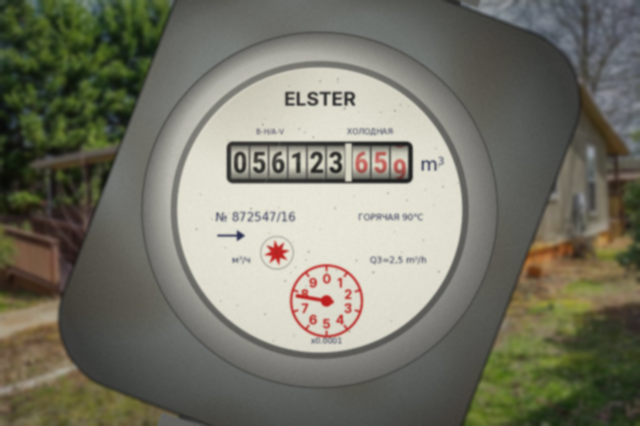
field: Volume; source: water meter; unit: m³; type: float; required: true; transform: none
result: 56123.6587 m³
